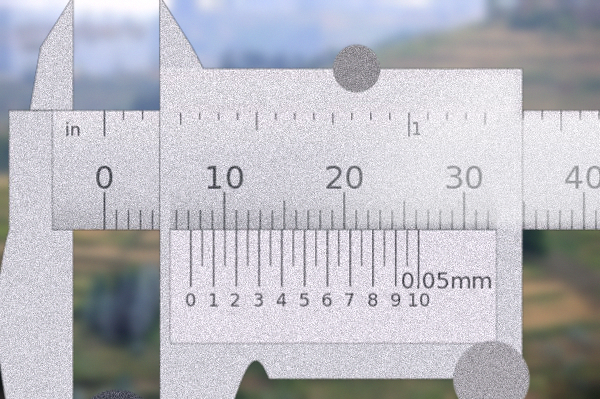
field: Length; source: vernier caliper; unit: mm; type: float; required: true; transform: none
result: 7.2 mm
